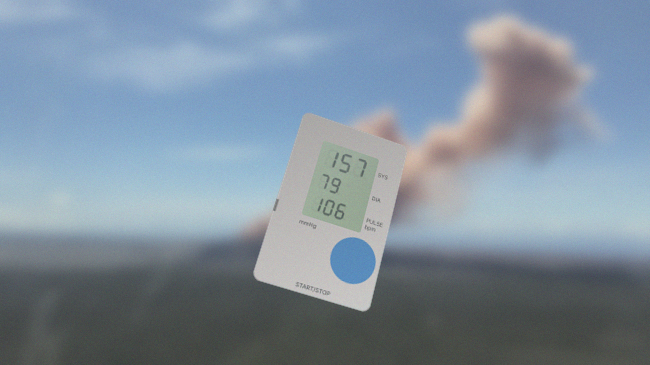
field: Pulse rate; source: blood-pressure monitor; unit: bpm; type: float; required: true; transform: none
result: 106 bpm
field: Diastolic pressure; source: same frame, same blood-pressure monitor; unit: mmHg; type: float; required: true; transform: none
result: 79 mmHg
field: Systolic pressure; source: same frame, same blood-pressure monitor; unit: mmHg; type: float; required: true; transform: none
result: 157 mmHg
